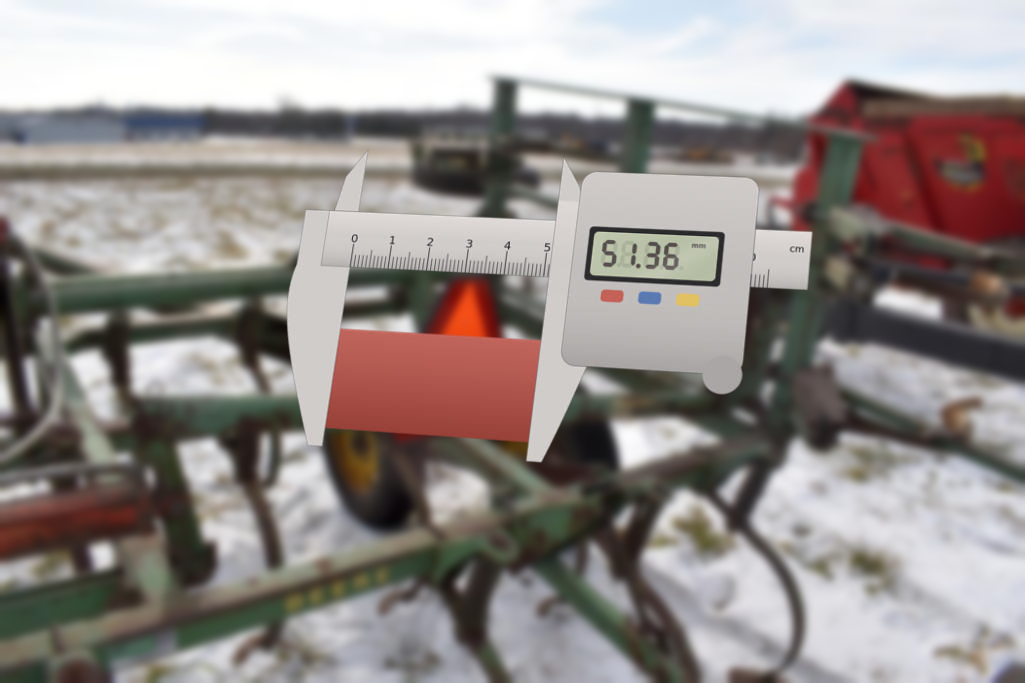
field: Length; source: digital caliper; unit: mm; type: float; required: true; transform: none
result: 51.36 mm
